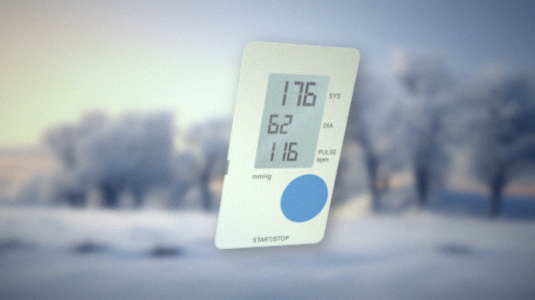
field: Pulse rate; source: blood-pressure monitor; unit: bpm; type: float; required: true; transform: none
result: 116 bpm
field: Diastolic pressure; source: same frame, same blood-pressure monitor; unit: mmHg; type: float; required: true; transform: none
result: 62 mmHg
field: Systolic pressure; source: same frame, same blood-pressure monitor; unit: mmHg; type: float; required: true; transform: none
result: 176 mmHg
